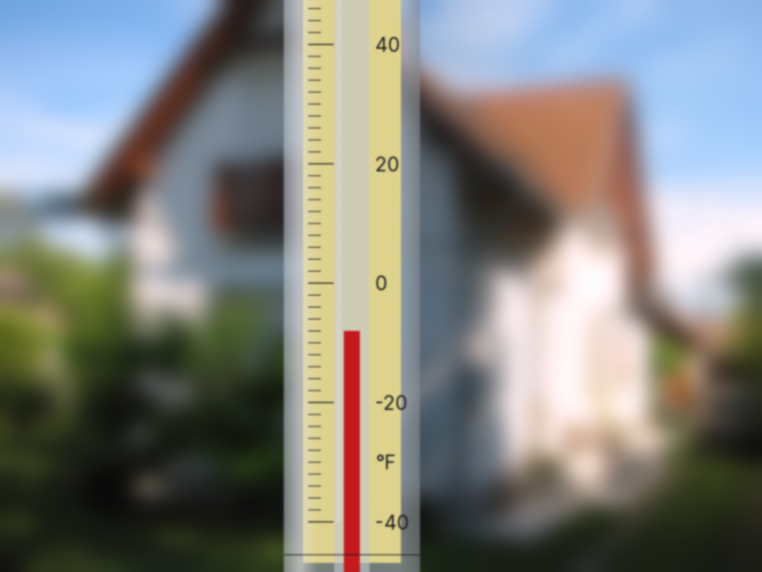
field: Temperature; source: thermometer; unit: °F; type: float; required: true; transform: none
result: -8 °F
